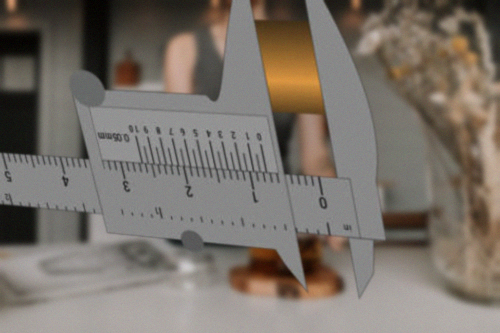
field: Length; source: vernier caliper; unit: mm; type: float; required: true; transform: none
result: 7.5 mm
